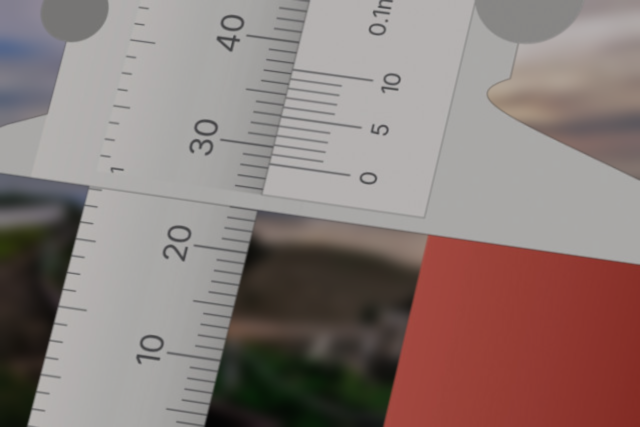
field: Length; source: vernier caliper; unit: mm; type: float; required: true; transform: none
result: 28.4 mm
